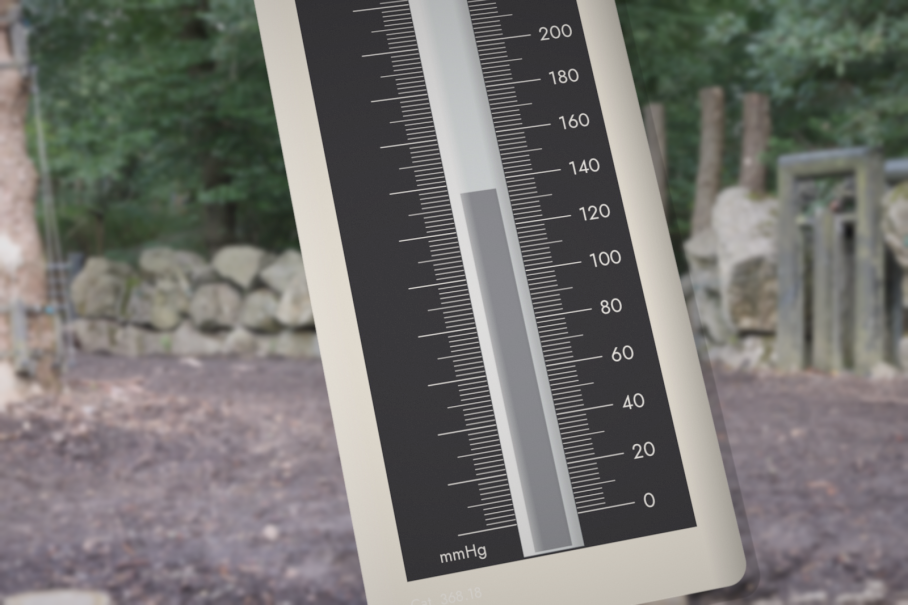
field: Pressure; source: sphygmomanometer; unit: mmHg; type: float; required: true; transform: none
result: 136 mmHg
